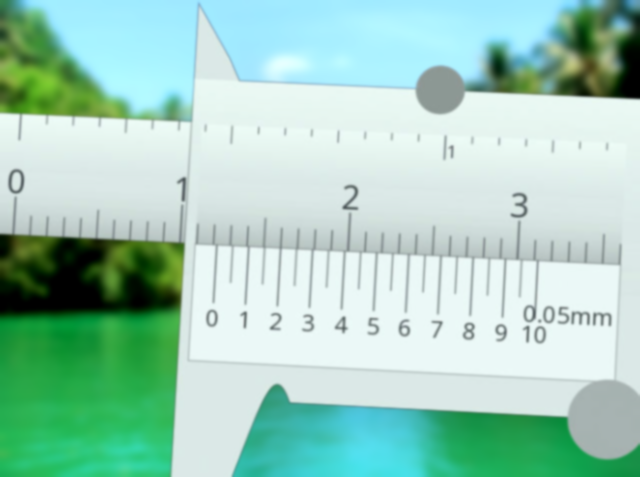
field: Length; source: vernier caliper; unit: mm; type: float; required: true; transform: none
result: 12.2 mm
